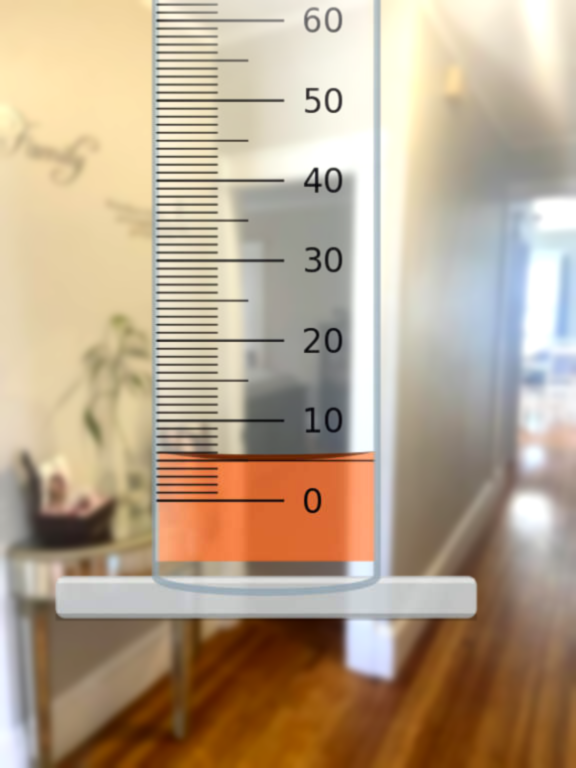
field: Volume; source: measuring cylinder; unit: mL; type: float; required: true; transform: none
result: 5 mL
